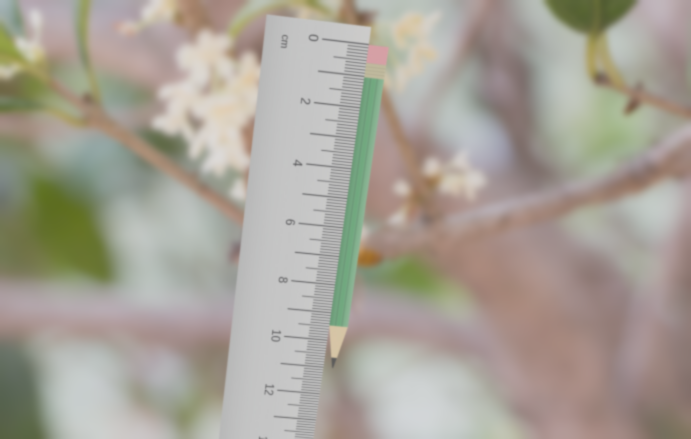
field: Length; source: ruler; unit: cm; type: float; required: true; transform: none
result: 11 cm
